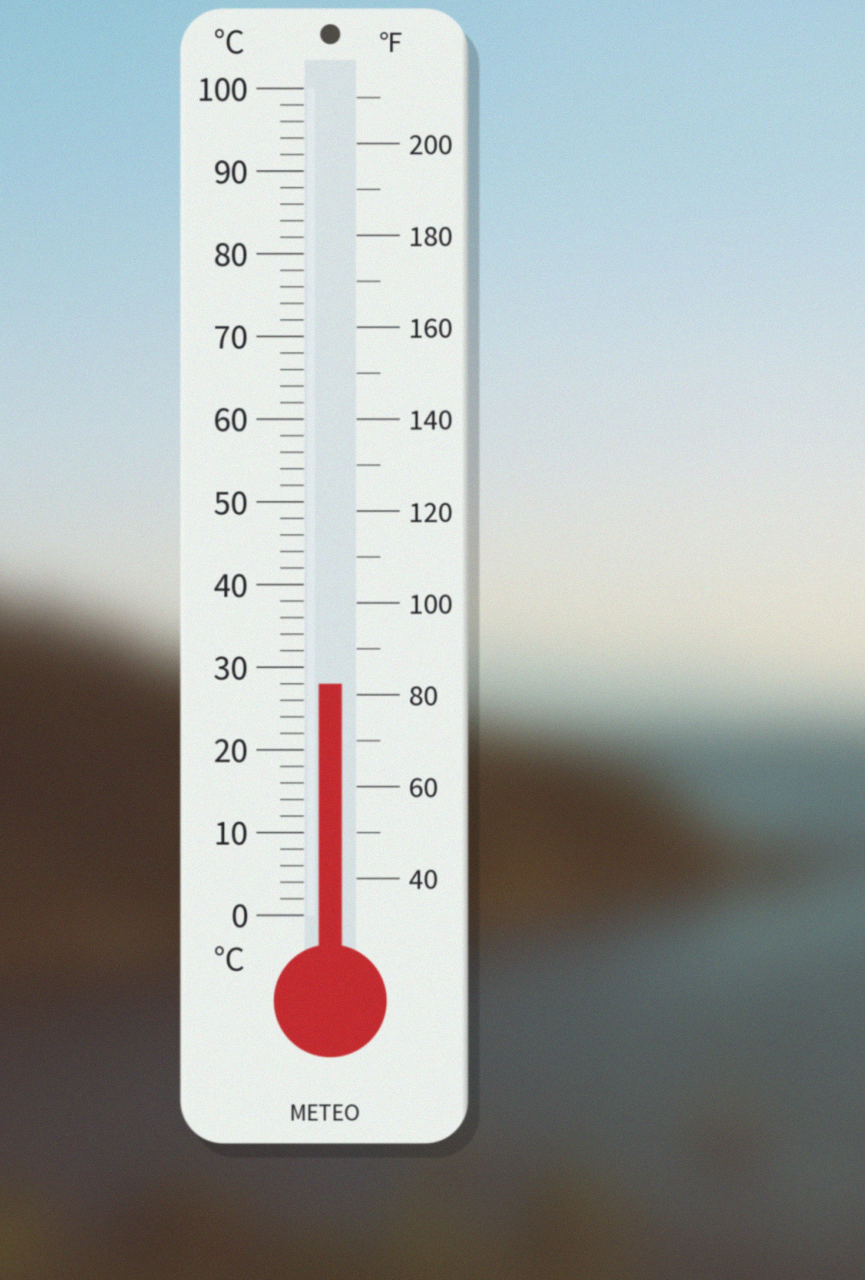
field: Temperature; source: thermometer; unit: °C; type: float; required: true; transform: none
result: 28 °C
